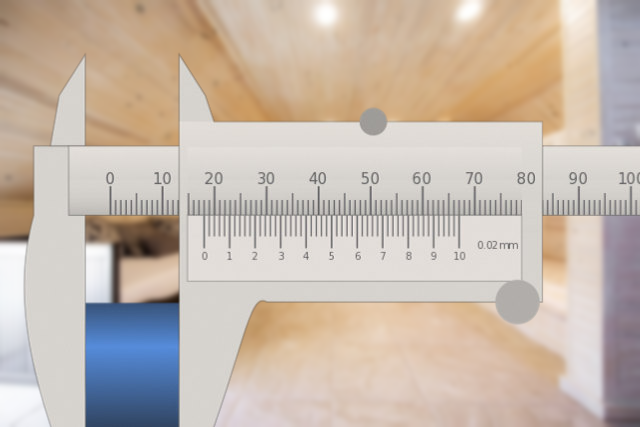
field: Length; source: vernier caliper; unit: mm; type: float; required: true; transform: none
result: 18.0 mm
